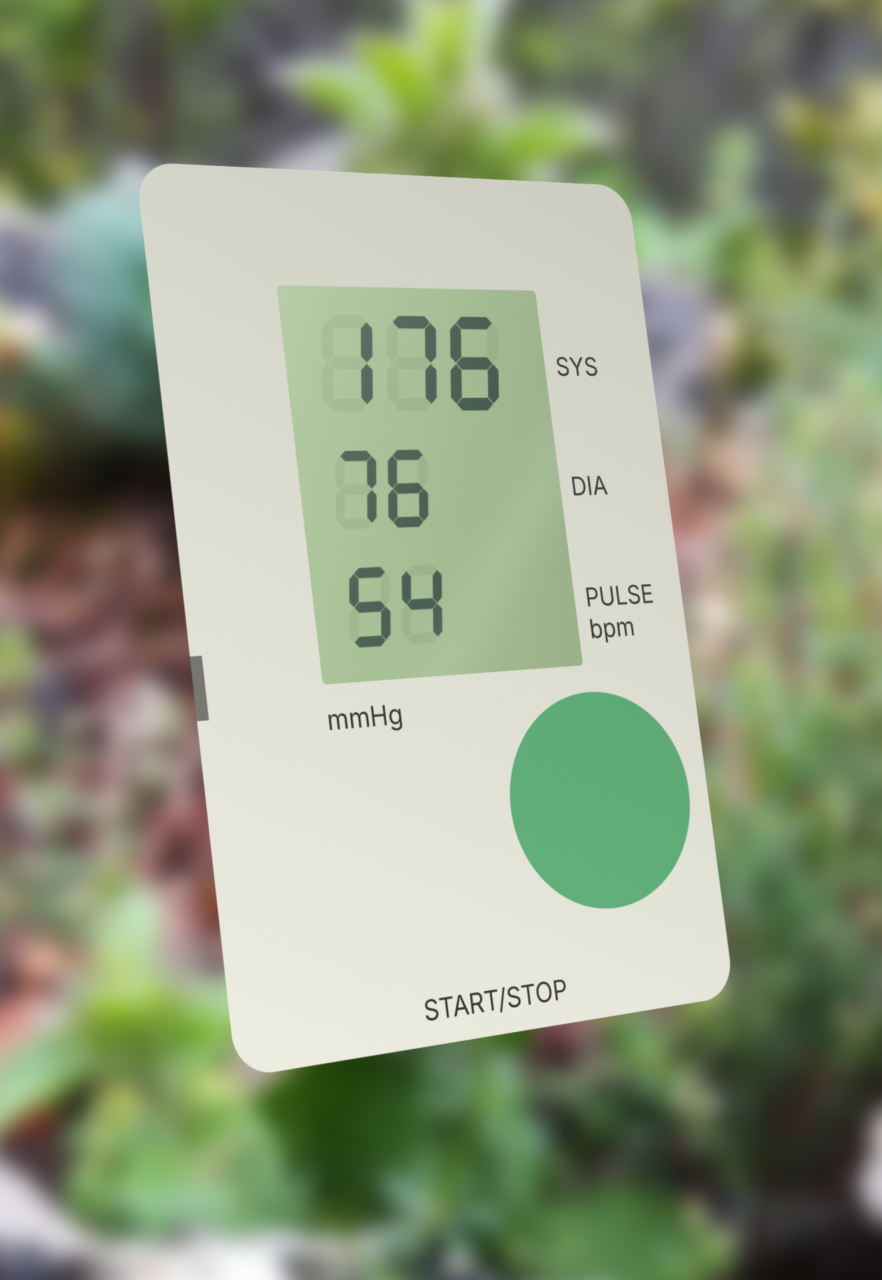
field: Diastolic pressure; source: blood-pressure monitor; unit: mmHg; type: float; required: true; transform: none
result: 76 mmHg
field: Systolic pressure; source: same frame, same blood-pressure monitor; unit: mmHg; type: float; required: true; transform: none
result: 176 mmHg
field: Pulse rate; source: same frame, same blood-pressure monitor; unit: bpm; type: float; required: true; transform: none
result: 54 bpm
